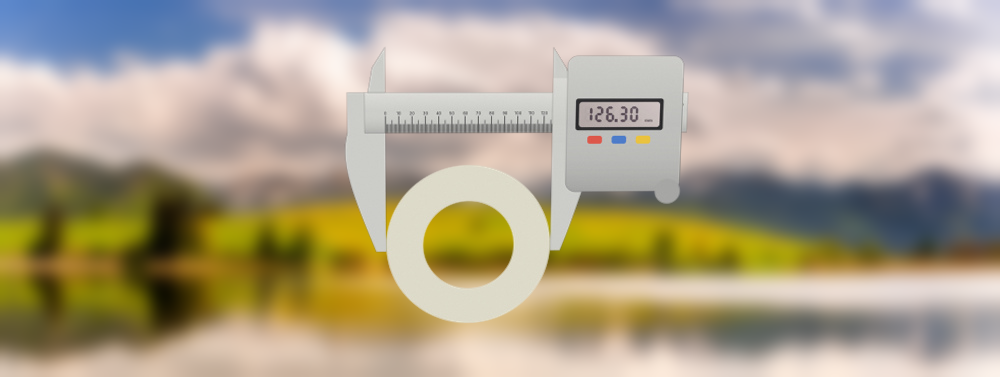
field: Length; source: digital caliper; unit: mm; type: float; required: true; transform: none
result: 126.30 mm
